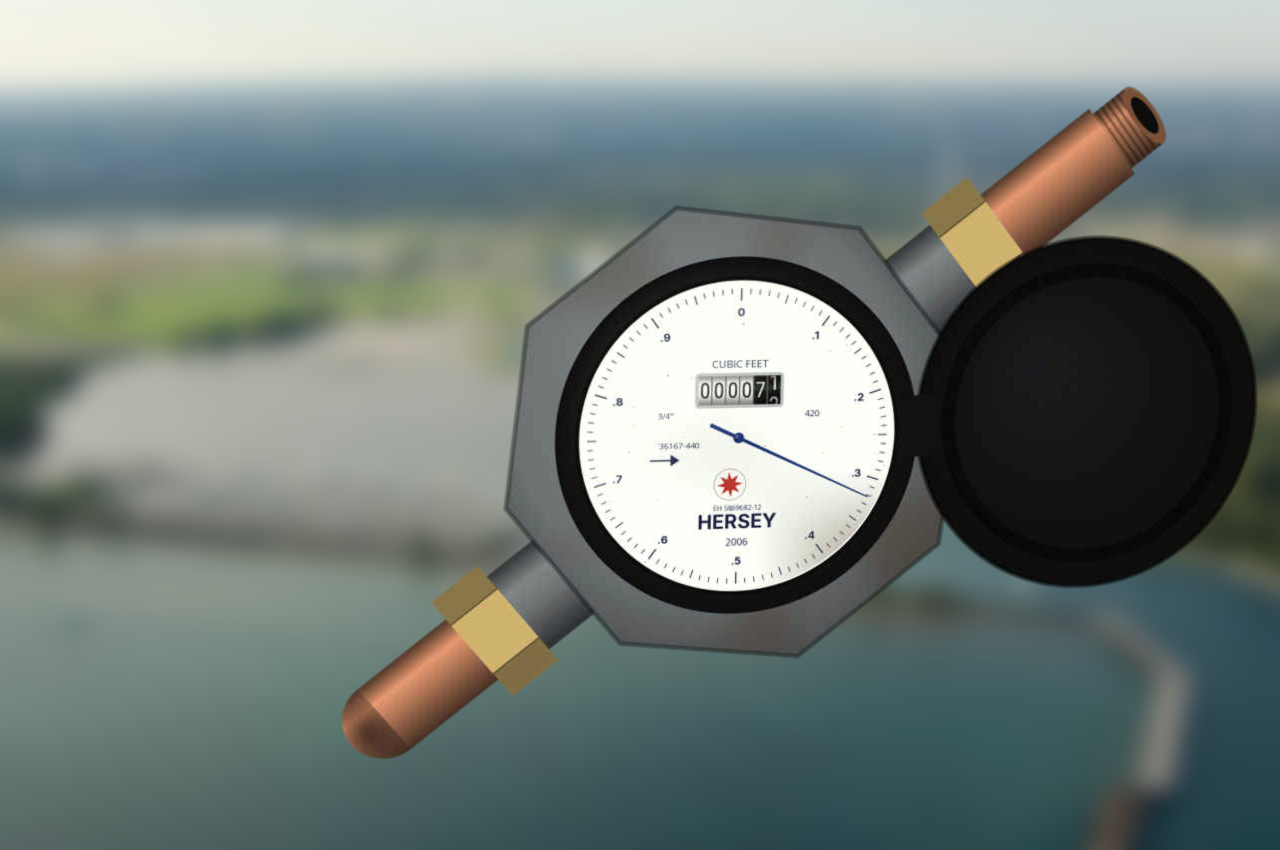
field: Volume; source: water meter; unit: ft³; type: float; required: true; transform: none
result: 71.32 ft³
